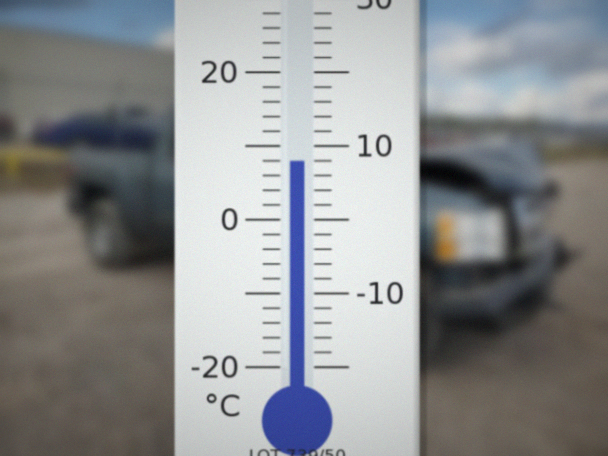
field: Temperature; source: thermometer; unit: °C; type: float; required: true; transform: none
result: 8 °C
